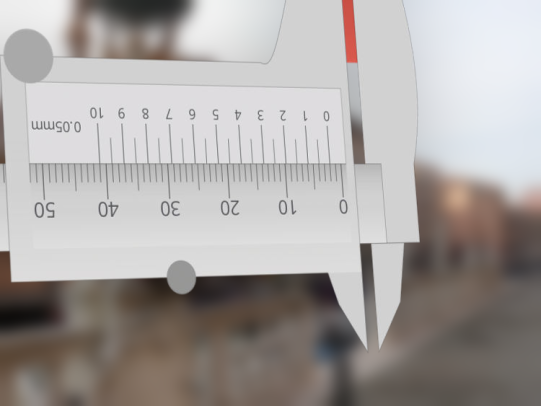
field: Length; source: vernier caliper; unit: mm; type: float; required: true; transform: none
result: 2.0 mm
